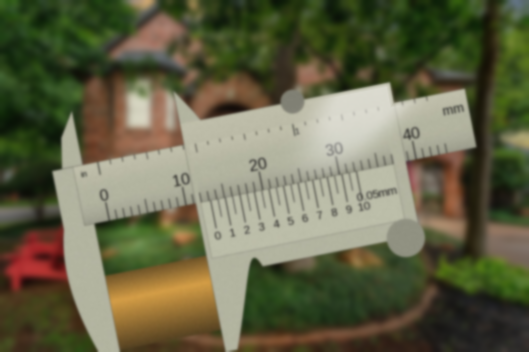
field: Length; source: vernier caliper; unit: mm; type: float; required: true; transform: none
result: 13.2 mm
